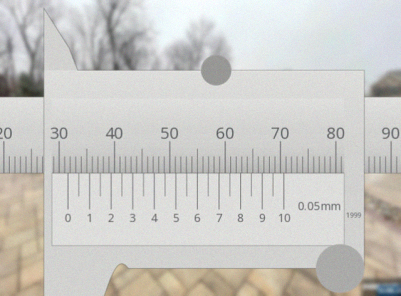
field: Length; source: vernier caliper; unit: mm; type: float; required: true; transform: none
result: 31.6 mm
